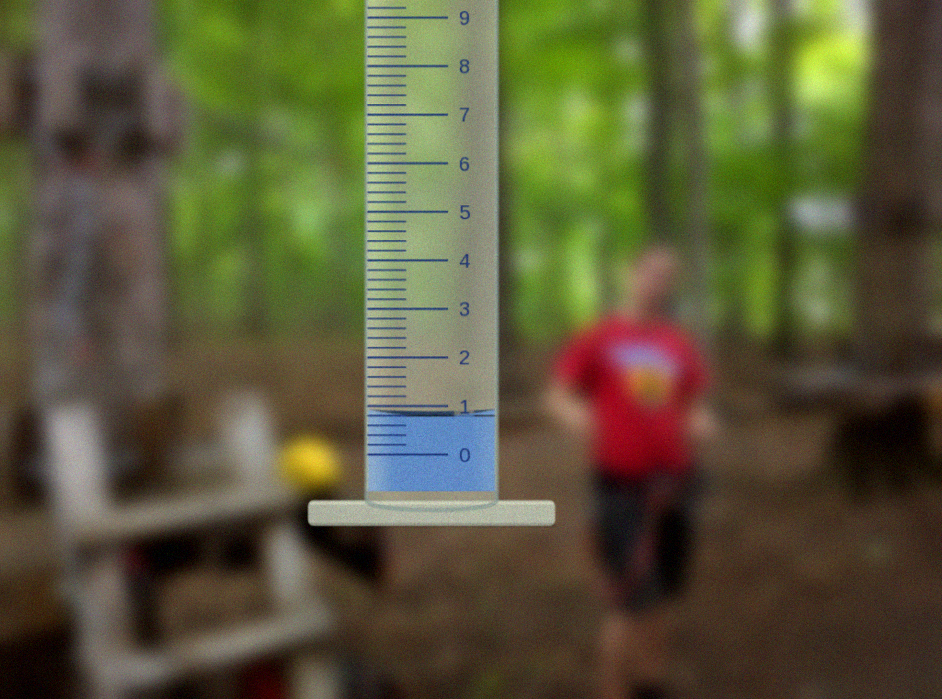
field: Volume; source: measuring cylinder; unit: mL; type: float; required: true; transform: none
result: 0.8 mL
